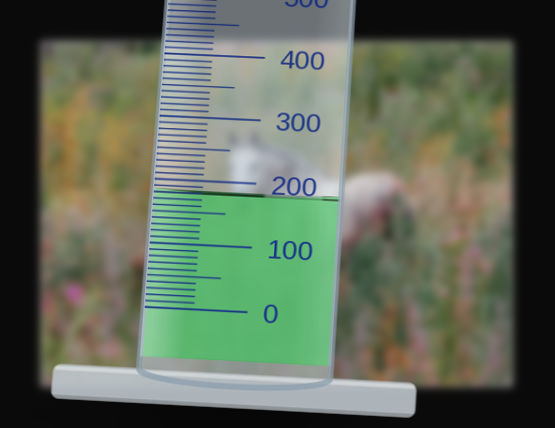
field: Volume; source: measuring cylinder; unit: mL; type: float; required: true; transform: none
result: 180 mL
